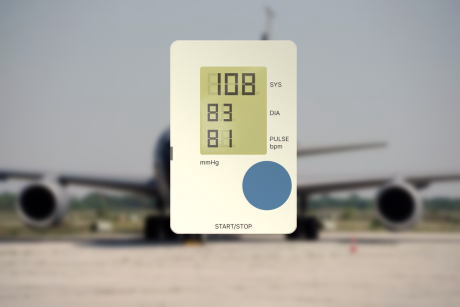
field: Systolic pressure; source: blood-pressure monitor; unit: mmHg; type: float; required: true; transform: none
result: 108 mmHg
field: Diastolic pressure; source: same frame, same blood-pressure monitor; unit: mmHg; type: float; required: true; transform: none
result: 83 mmHg
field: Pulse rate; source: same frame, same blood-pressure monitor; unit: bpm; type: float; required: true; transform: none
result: 81 bpm
